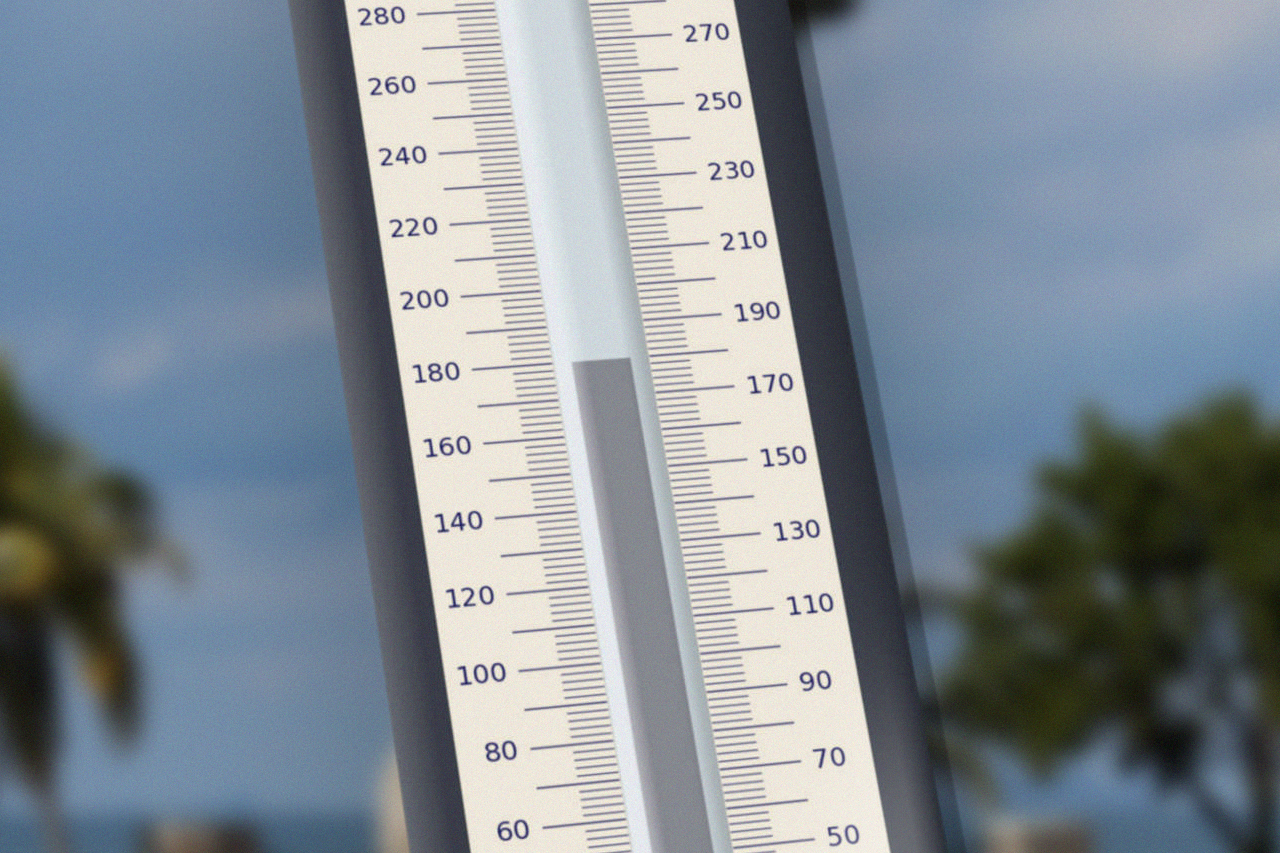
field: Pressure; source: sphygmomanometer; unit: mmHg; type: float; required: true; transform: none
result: 180 mmHg
